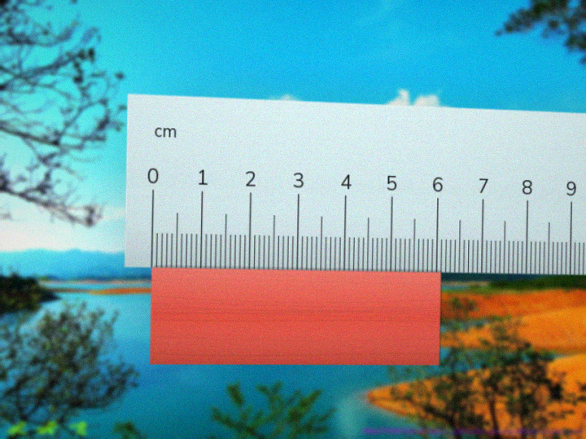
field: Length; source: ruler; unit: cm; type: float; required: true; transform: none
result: 6.1 cm
